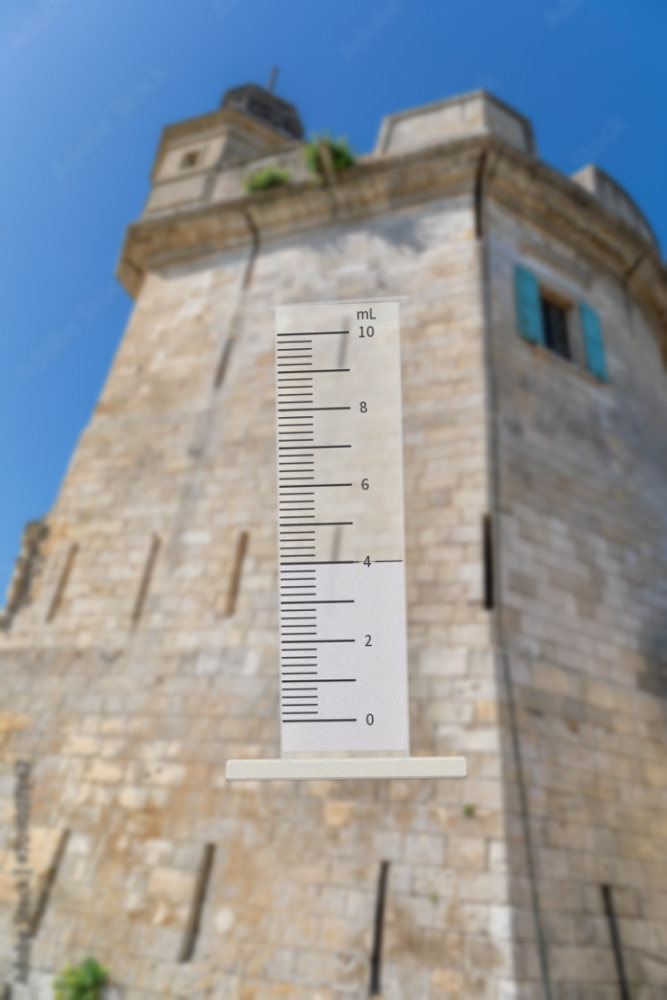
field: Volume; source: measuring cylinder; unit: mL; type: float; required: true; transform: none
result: 4 mL
